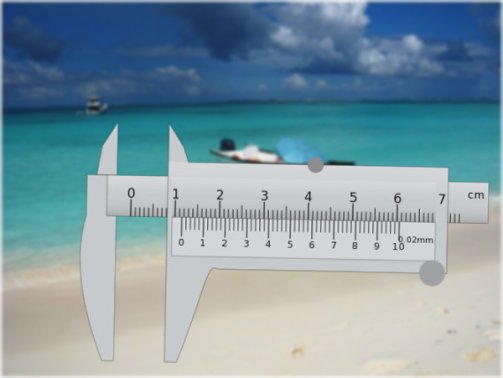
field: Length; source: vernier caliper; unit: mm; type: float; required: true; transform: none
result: 11.5 mm
